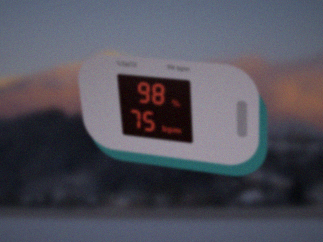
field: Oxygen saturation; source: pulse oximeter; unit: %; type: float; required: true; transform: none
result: 98 %
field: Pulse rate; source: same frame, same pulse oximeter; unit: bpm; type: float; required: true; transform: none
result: 75 bpm
